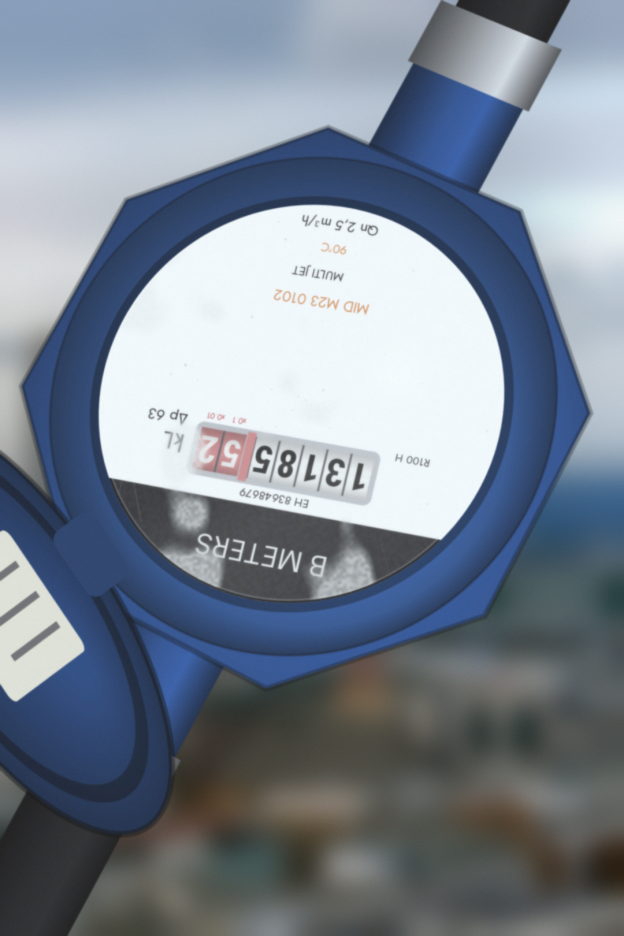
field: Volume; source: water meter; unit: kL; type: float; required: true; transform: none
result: 13185.52 kL
